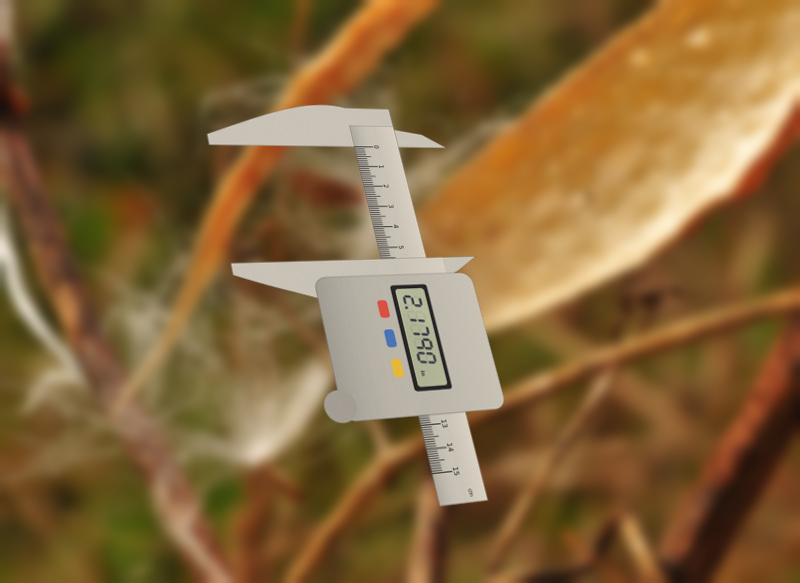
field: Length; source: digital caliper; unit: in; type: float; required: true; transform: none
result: 2.1790 in
